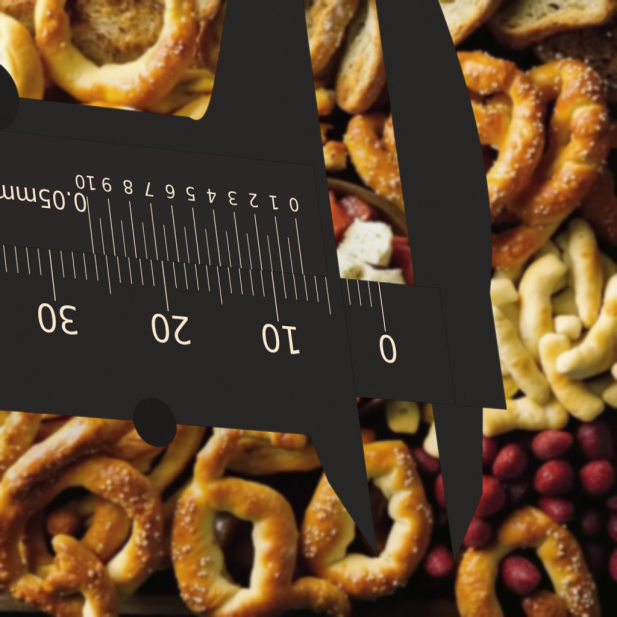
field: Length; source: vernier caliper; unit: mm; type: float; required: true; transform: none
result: 7.1 mm
